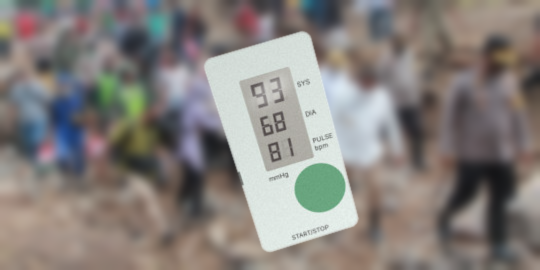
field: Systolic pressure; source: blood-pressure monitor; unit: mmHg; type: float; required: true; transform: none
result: 93 mmHg
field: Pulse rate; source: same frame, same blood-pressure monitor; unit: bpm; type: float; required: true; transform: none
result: 81 bpm
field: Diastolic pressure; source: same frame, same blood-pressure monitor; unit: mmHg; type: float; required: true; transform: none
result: 68 mmHg
